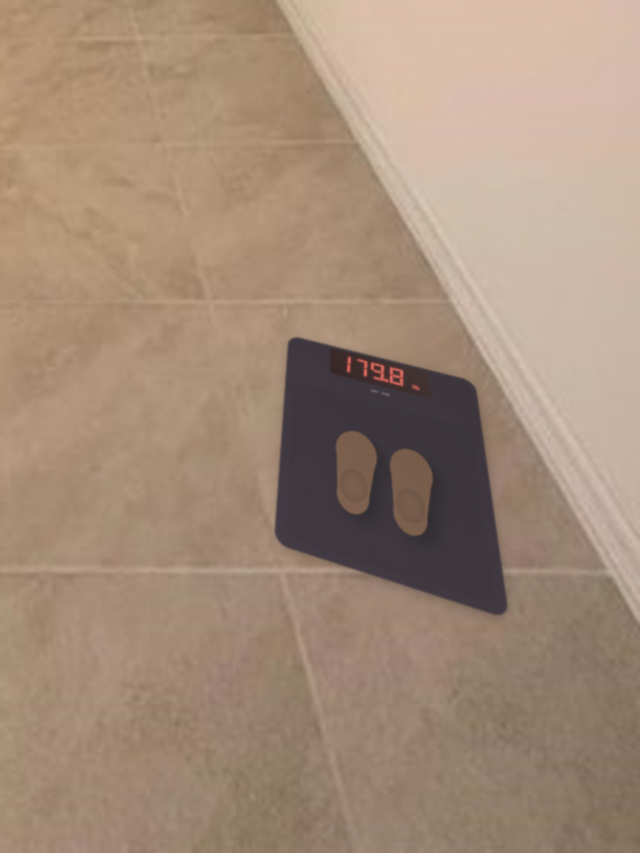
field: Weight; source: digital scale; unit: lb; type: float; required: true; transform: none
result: 179.8 lb
